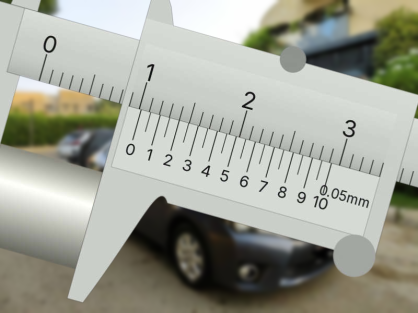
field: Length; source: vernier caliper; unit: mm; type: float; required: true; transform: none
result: 10.2 mm
